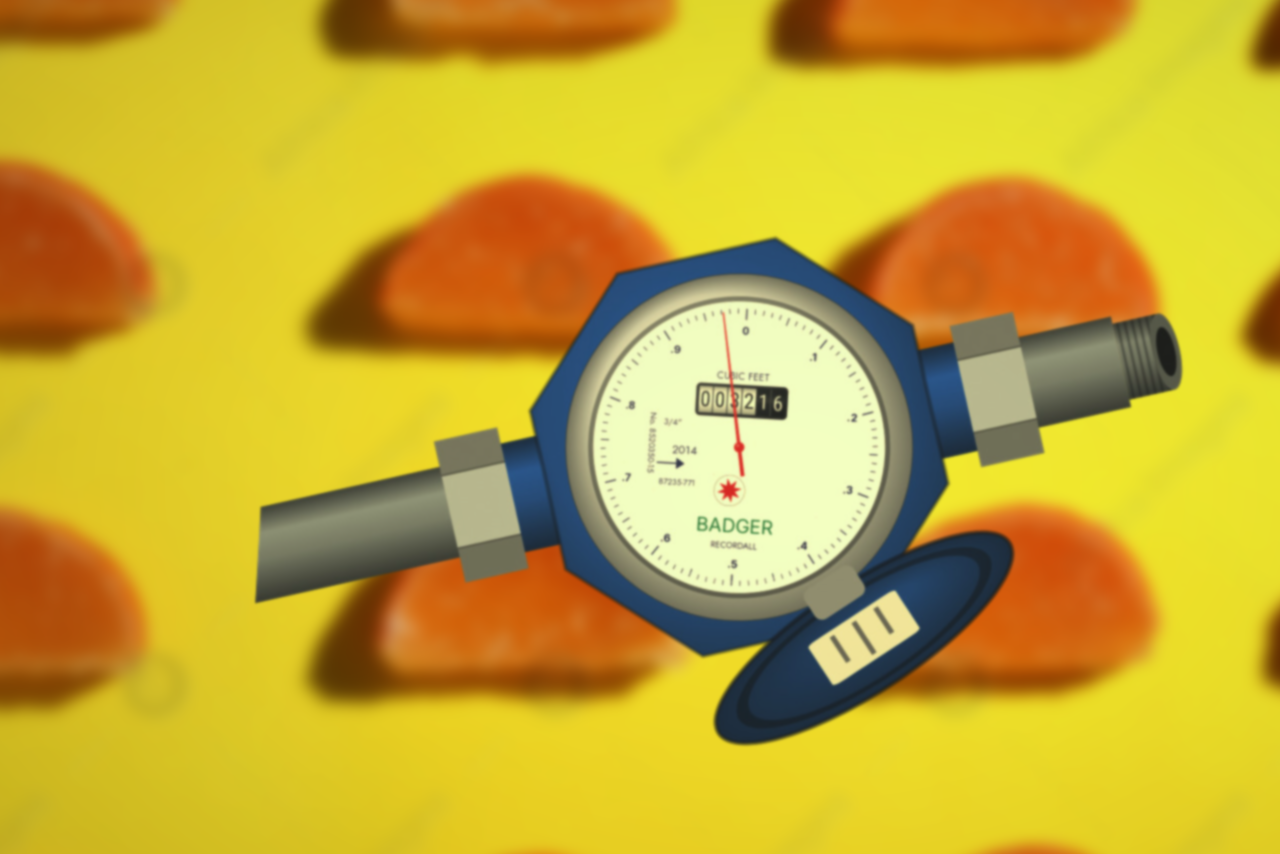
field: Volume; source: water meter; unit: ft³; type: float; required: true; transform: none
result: 3215.97 ft³
